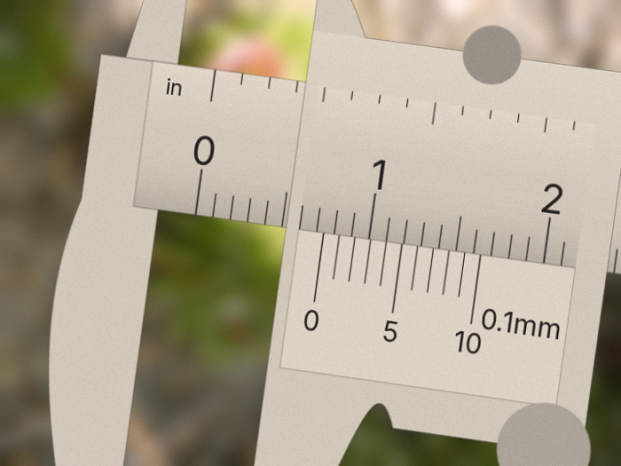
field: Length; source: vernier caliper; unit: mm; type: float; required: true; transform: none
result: 7.4 mm
